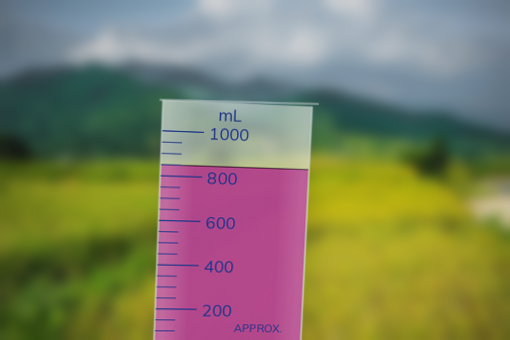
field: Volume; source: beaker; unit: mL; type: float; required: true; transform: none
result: 850 mL
